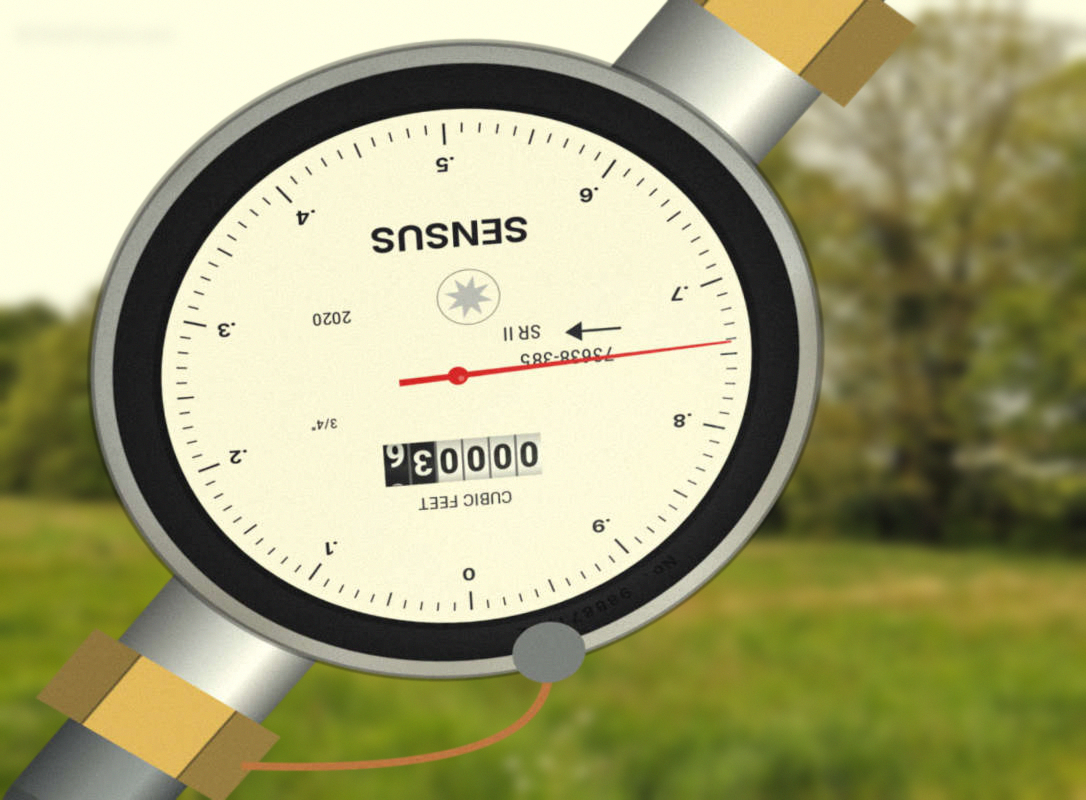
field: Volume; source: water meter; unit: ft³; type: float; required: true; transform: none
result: 35.74 ft³
